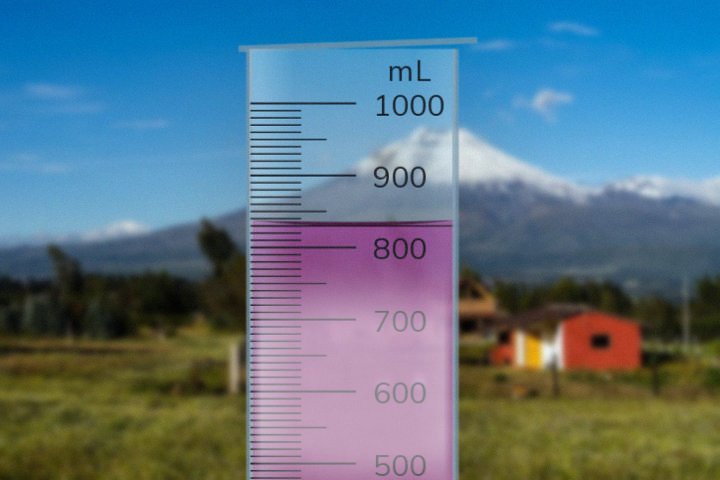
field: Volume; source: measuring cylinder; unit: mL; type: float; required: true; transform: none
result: 830 mL
